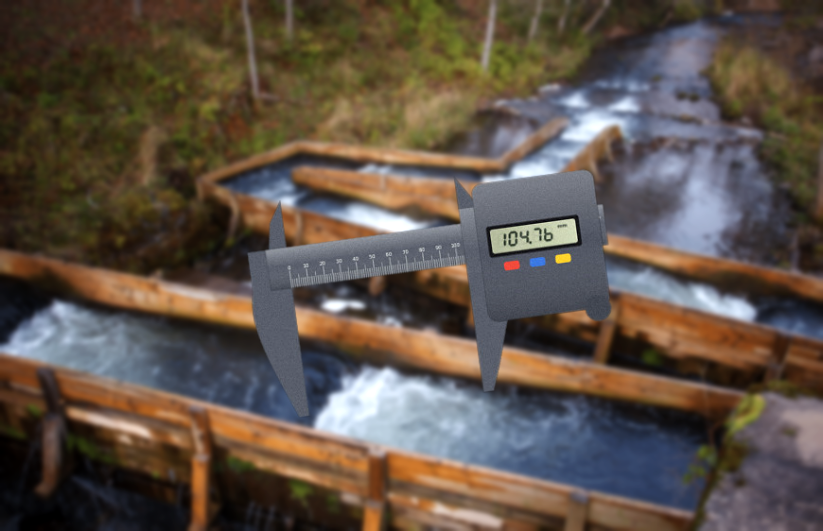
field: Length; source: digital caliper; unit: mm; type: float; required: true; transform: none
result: 104.76 mm
